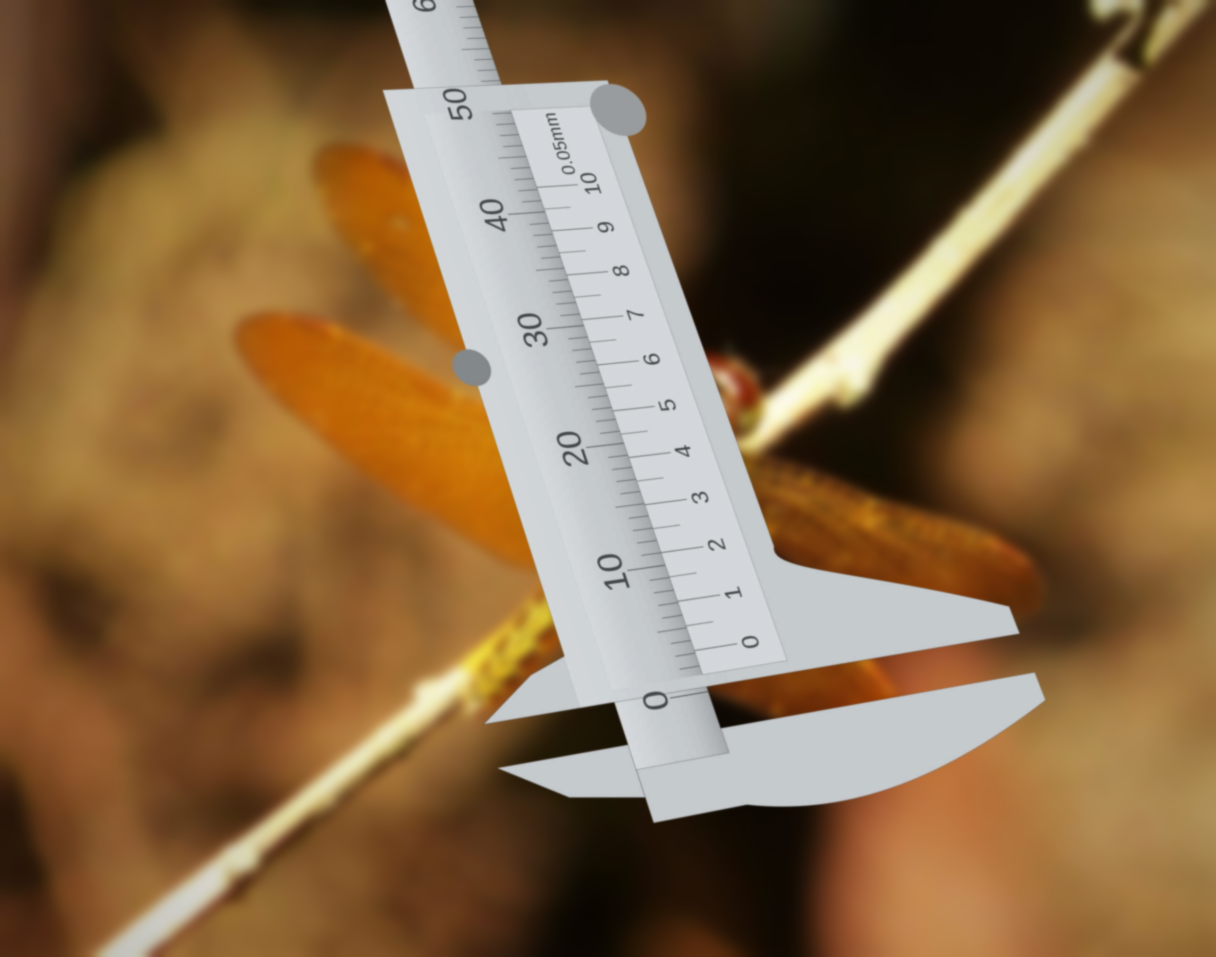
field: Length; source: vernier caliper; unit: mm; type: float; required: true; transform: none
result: 3.2 mm
